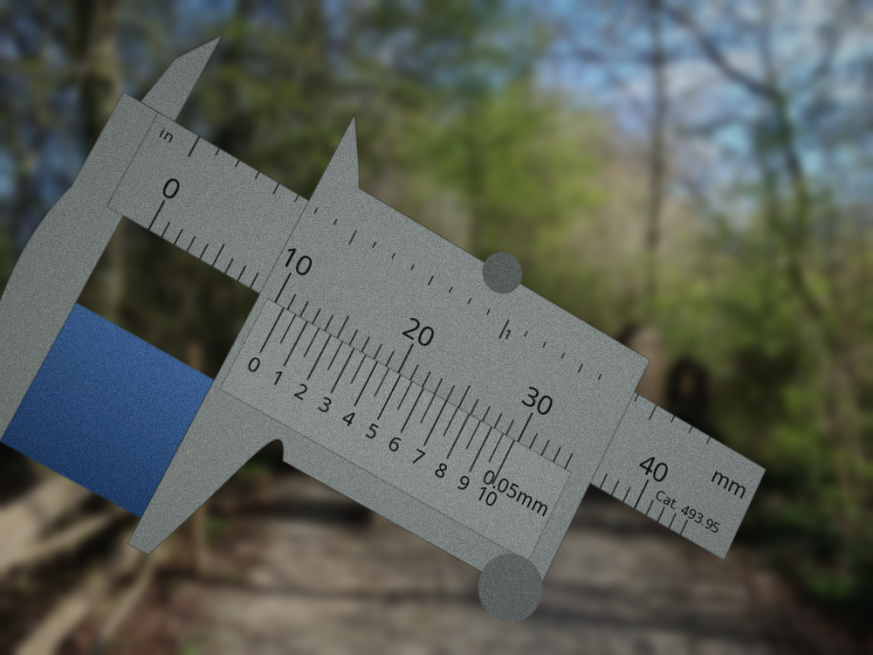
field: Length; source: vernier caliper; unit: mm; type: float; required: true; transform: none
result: 10.7 mm
